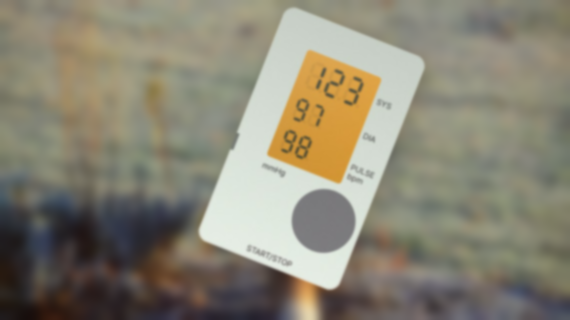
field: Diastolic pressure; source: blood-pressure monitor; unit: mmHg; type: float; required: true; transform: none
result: 97 mmHg
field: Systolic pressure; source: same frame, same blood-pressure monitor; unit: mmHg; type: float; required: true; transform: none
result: 123 mmHg
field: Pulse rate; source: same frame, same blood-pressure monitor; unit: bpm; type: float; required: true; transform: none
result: 98 bpm
